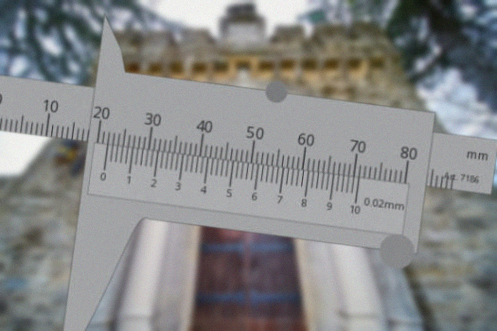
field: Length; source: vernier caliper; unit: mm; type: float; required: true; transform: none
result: 22.0 mm
